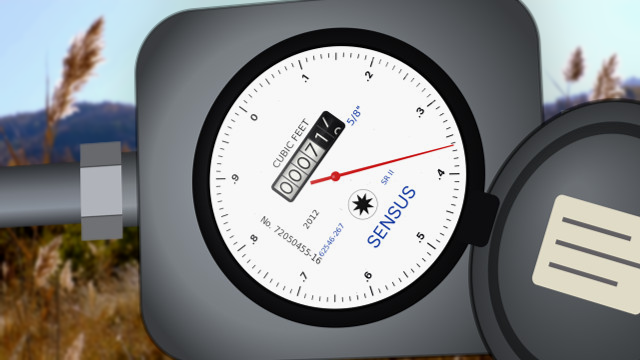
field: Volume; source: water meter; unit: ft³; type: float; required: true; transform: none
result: 717.36 ft³
